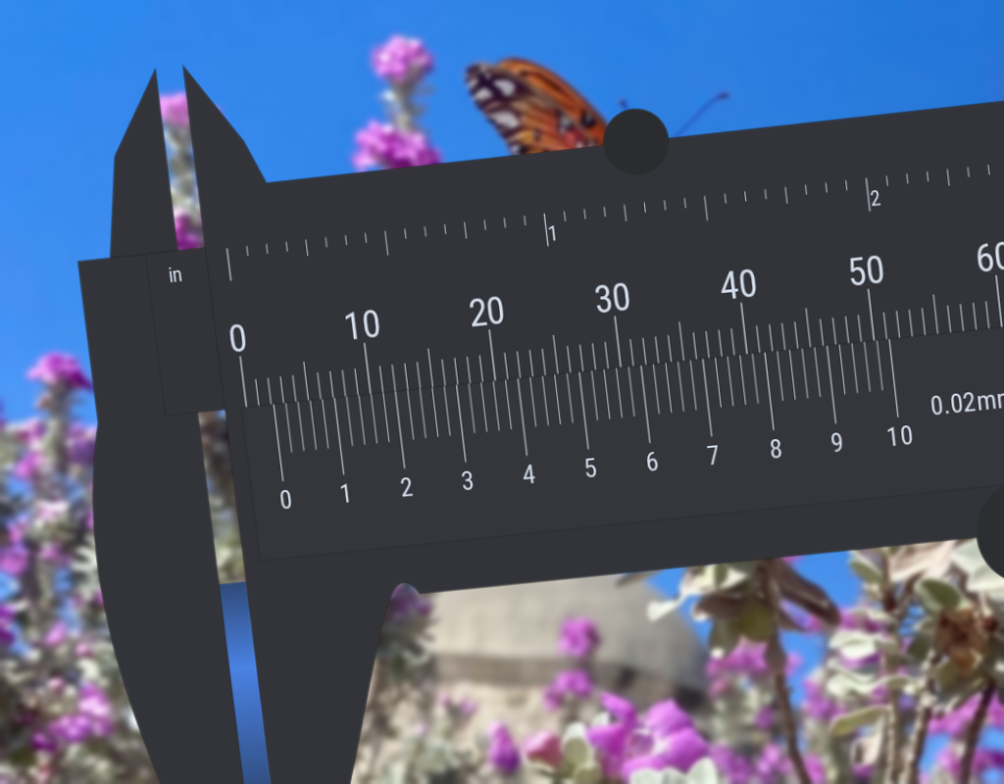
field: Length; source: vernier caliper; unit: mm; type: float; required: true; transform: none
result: 2.2 mm
